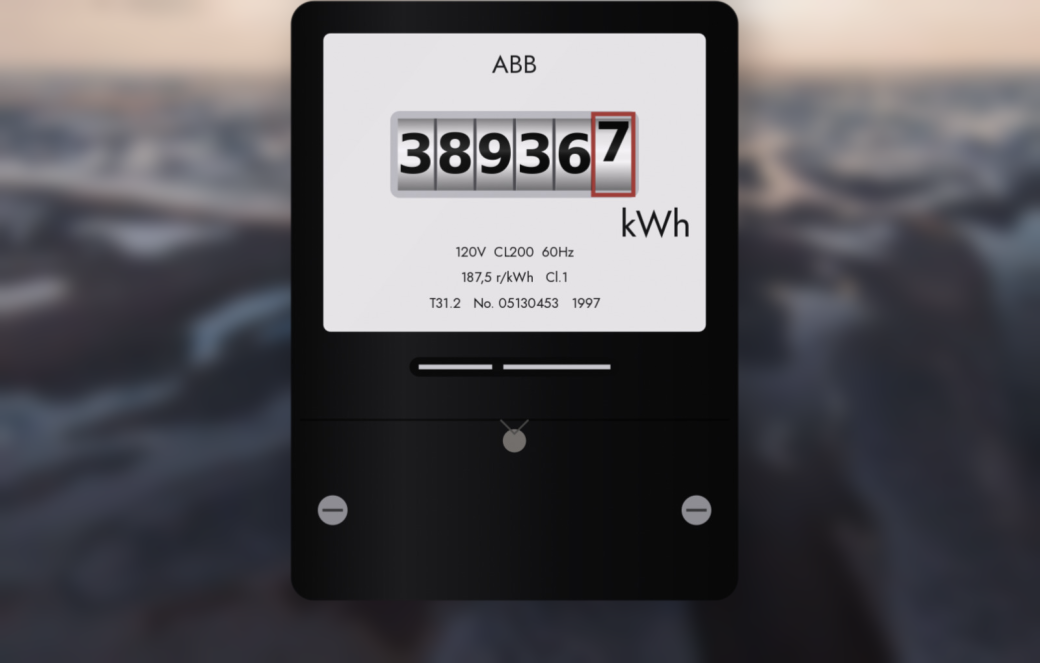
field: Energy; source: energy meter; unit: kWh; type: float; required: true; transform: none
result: 38936.7 kWh
